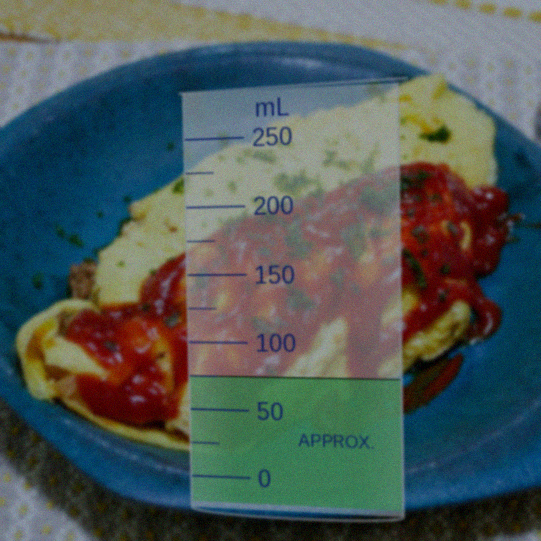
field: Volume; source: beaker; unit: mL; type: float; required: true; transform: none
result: 75 mL
